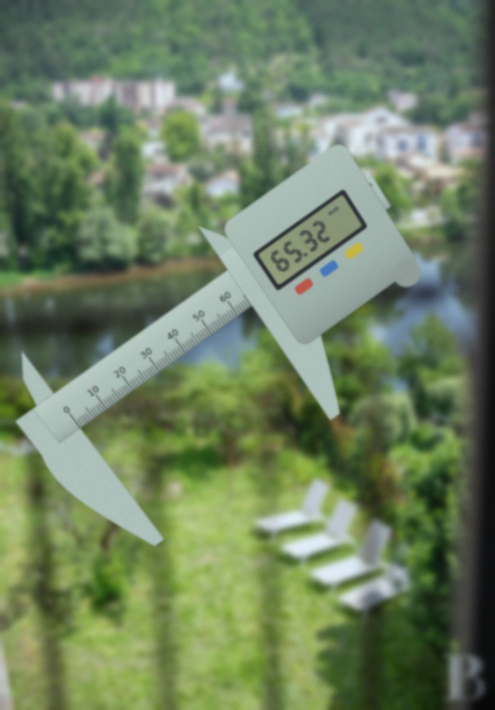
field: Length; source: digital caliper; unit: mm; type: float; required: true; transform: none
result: 65.32 mm
